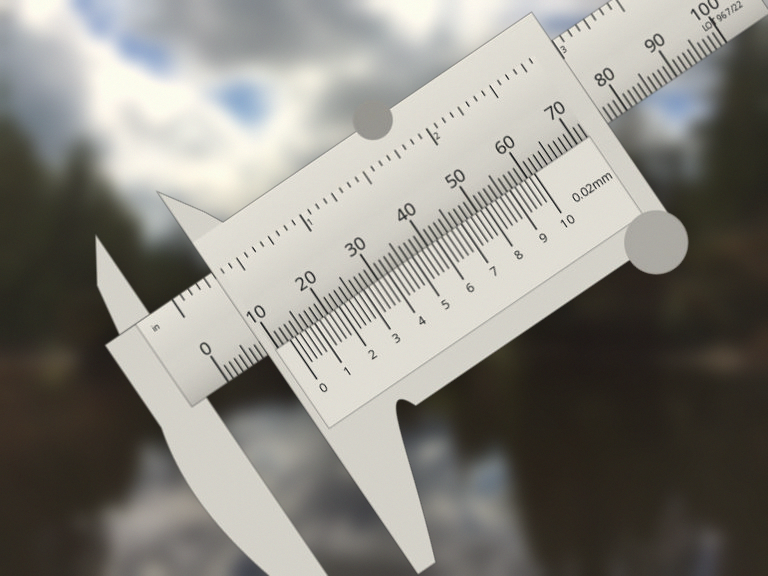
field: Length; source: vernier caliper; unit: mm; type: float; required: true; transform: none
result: 12.4 mm
